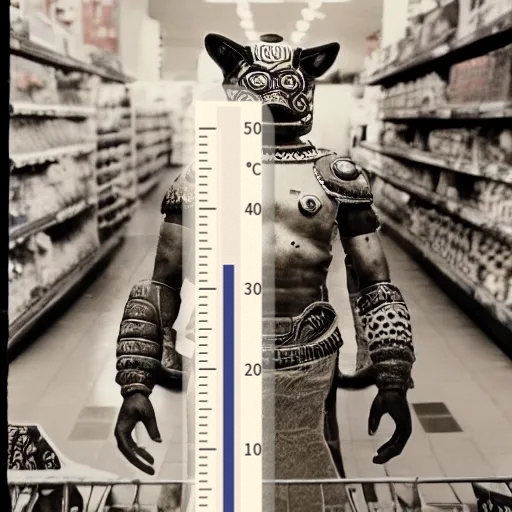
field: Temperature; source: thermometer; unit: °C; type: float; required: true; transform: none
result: 33 °C
